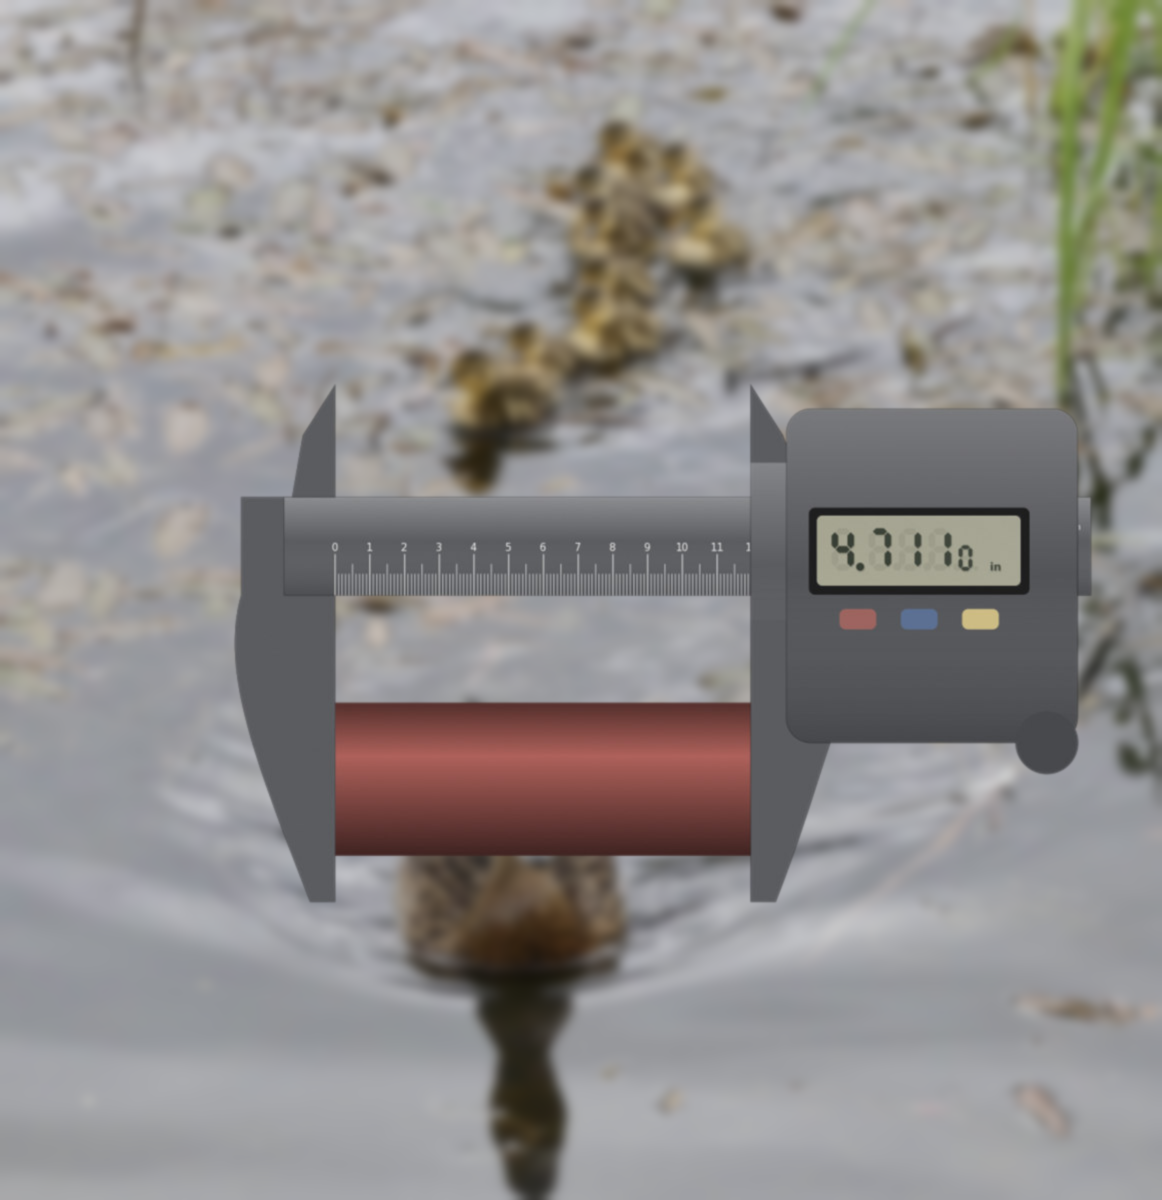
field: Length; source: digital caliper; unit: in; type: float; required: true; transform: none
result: 4.7110 in
